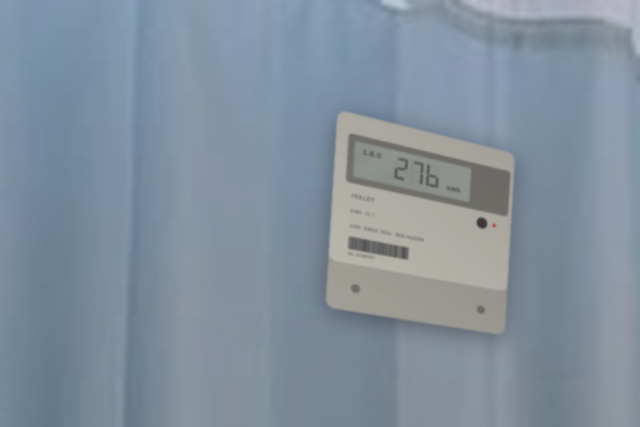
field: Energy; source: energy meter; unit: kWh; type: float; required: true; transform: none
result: 276 kWh
